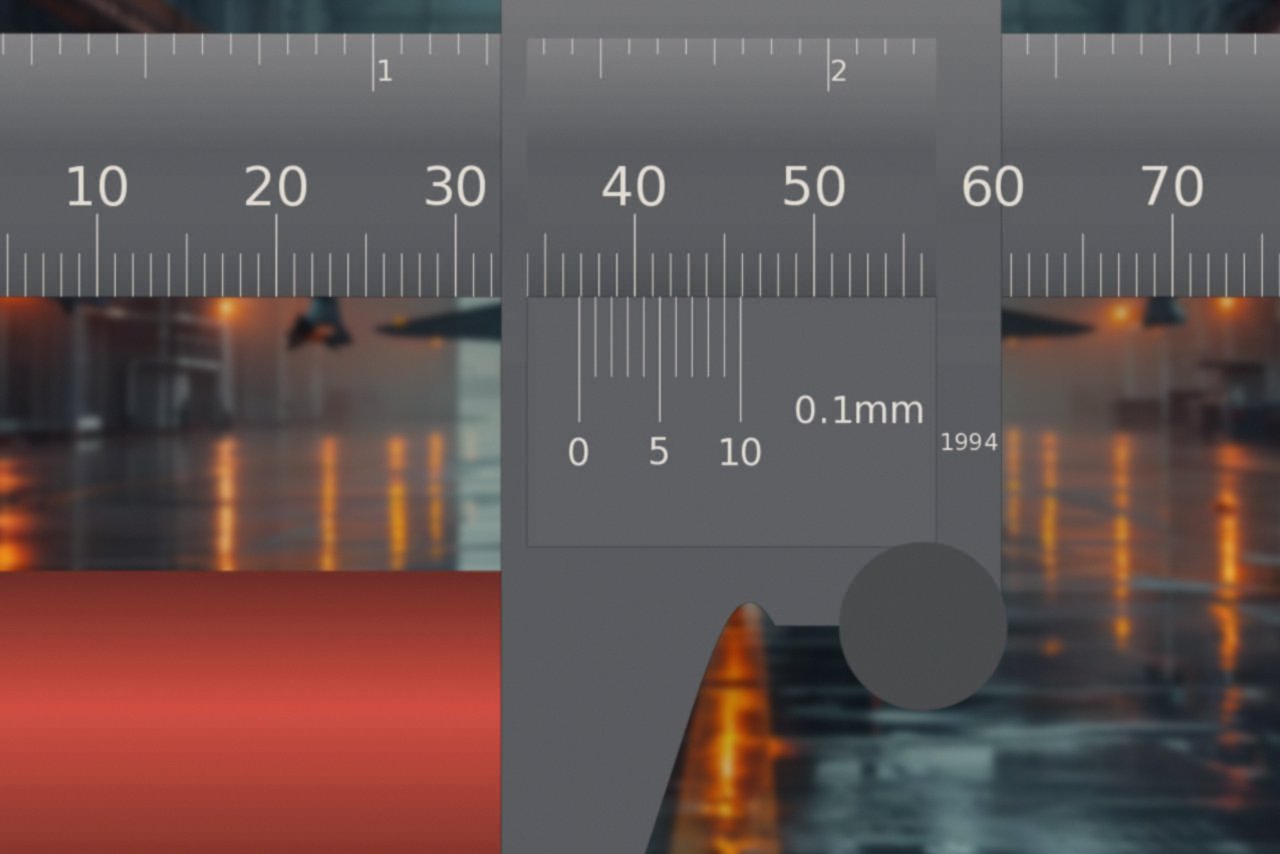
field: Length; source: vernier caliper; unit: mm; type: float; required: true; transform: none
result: 36.9 mm
